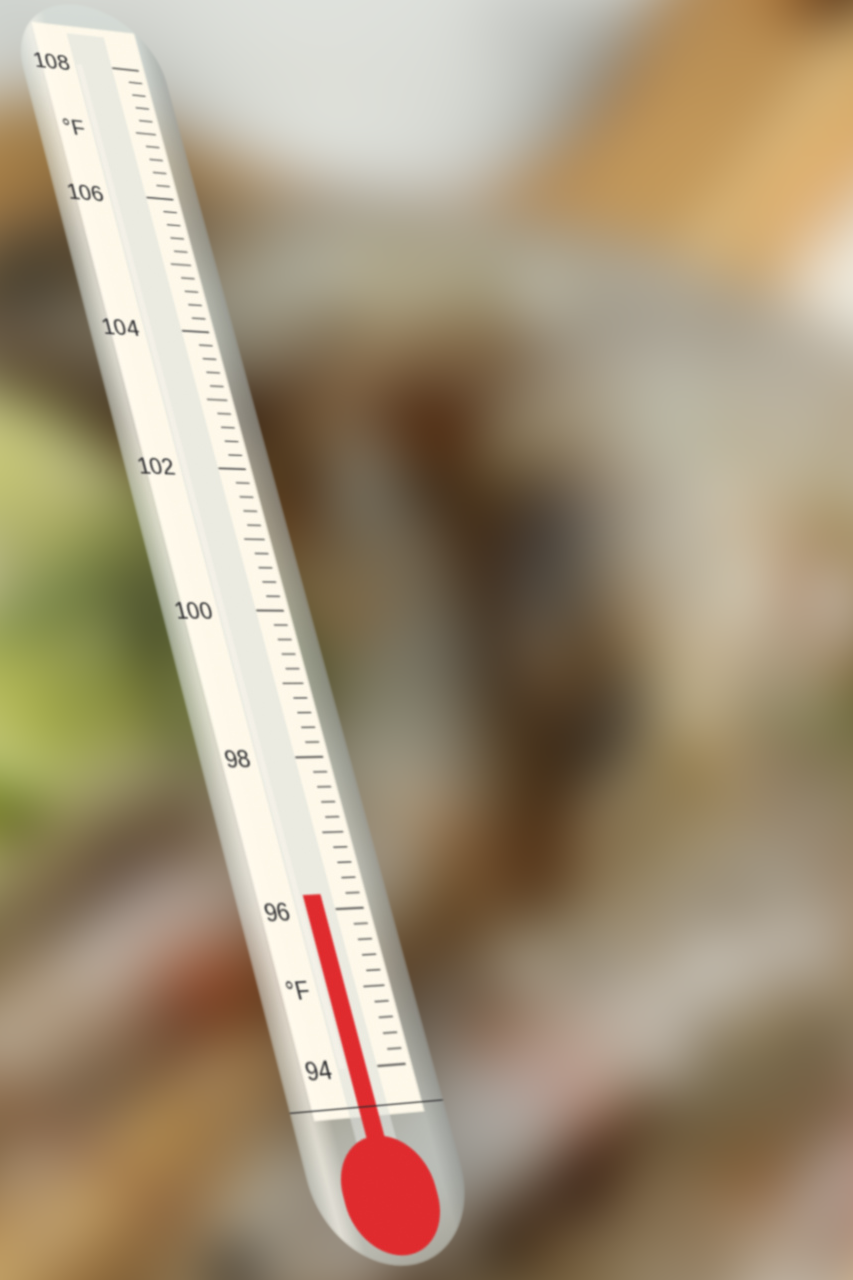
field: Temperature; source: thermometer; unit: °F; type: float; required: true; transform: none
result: 96.2 °F
